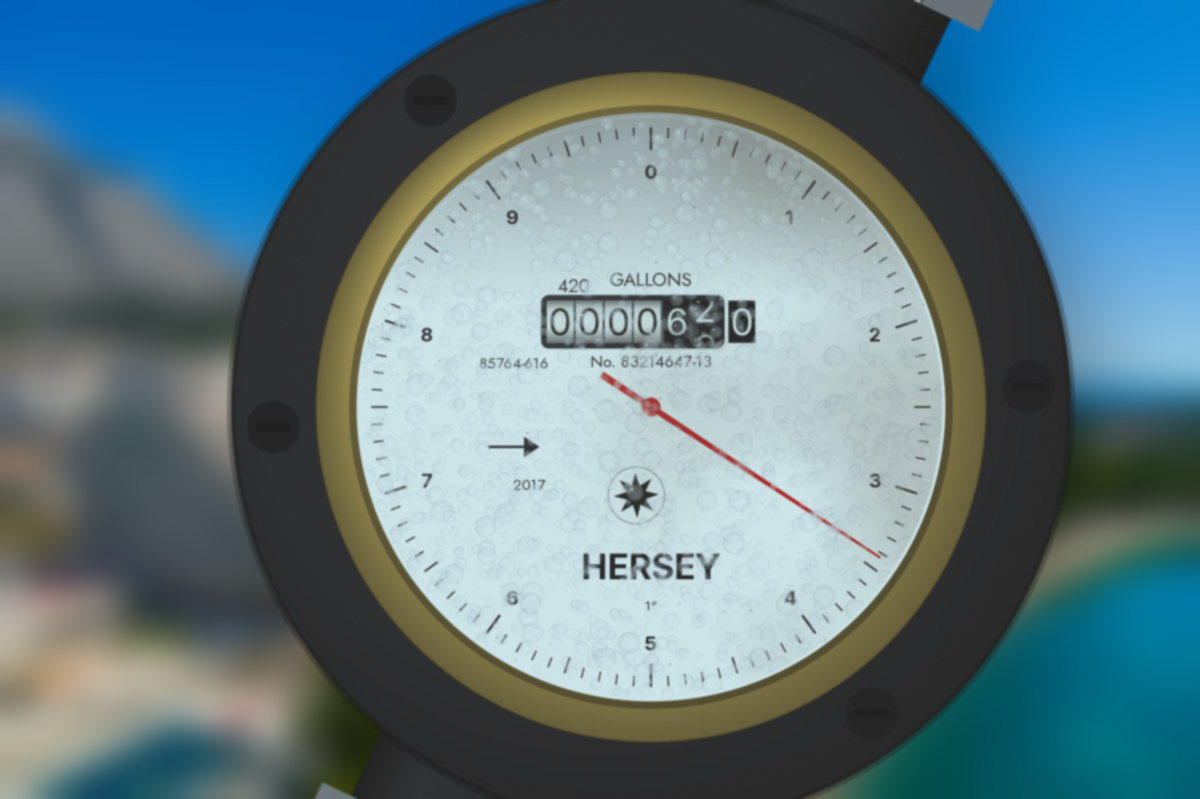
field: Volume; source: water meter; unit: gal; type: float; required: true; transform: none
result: 623.4 gal
